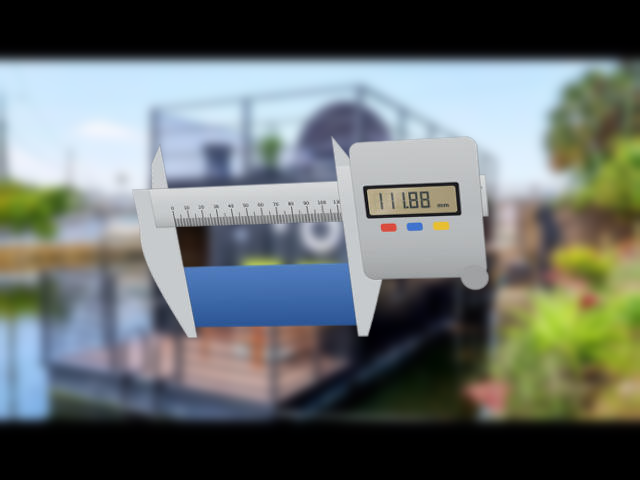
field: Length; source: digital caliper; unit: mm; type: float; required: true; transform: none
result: 111.88 mm
